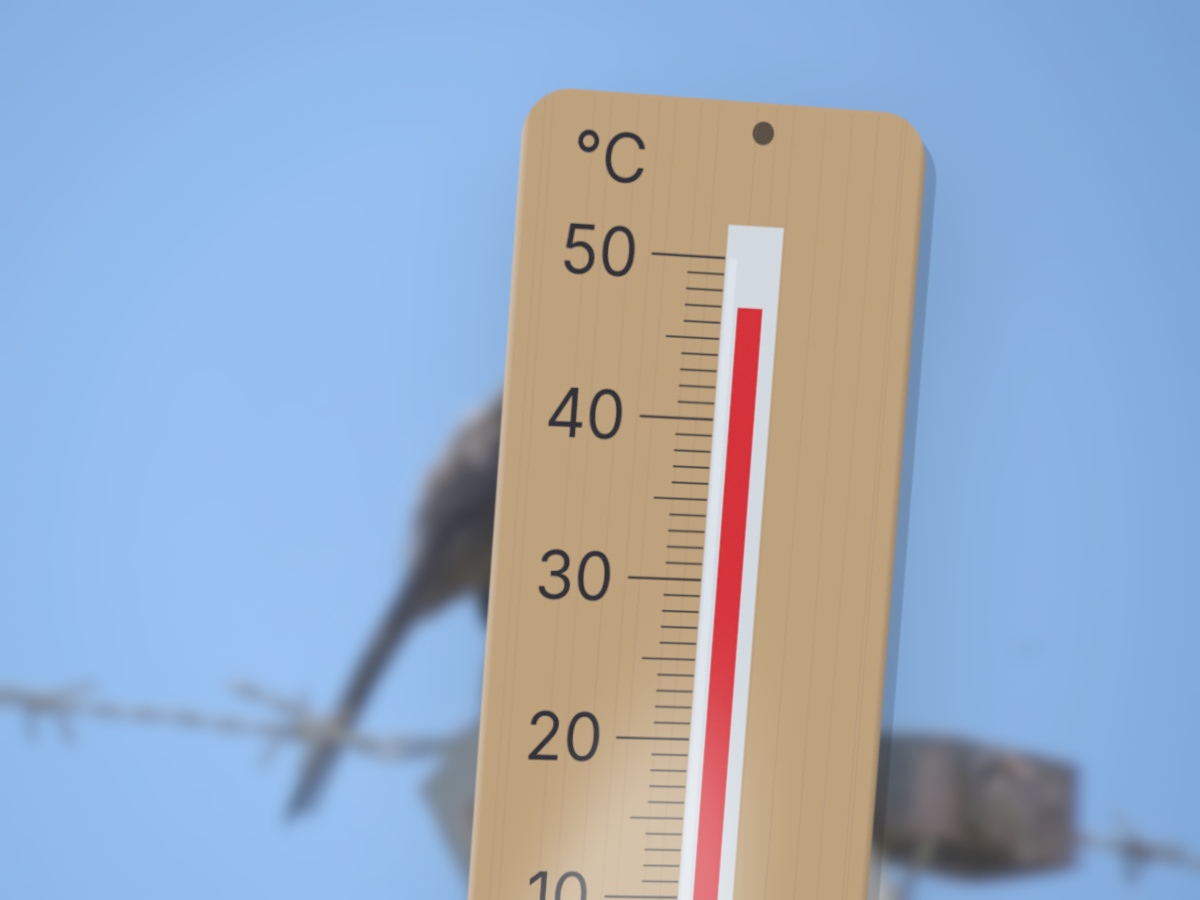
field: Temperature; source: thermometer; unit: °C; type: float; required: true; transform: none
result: 47 °C
